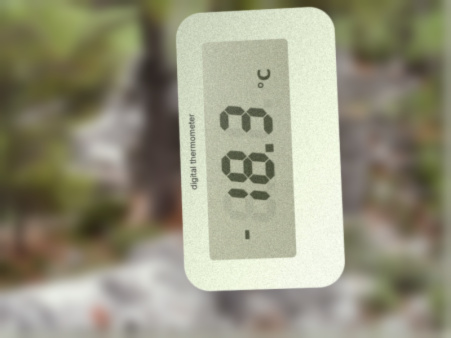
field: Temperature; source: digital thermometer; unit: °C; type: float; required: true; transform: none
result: -18.3 °C
